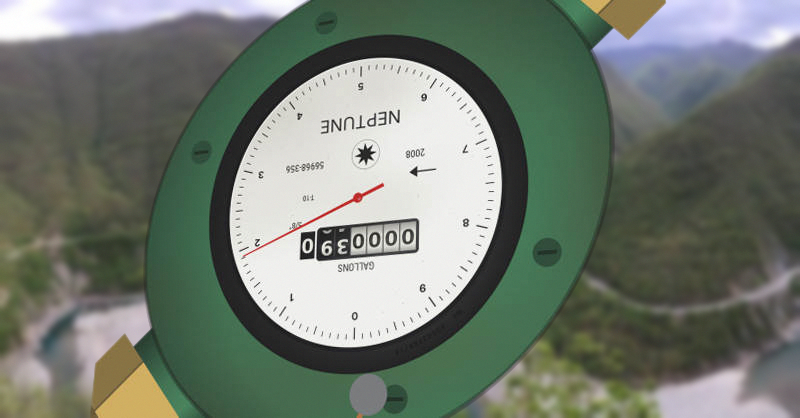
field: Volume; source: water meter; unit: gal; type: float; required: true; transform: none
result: 391.9 gal
